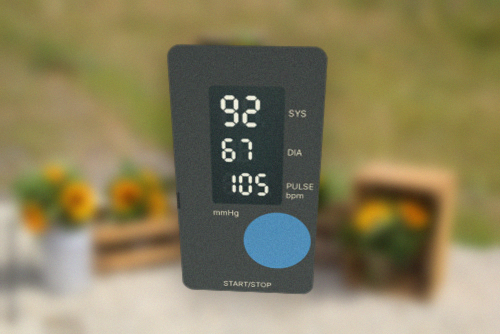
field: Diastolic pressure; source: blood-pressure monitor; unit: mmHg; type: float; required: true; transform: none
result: 67 mmHg
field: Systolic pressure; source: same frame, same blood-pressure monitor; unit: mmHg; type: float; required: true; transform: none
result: 92 mmHg
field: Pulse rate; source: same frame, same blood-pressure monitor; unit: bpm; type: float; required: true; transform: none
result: 105 bpm
